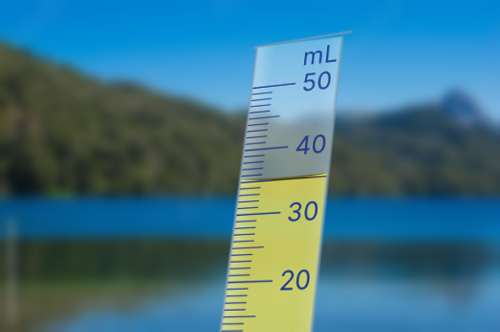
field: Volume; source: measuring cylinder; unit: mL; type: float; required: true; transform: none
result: 35 mL
